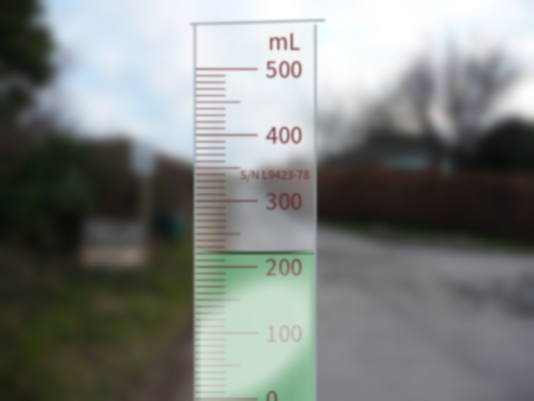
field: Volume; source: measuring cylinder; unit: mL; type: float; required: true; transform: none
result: 220 mL
